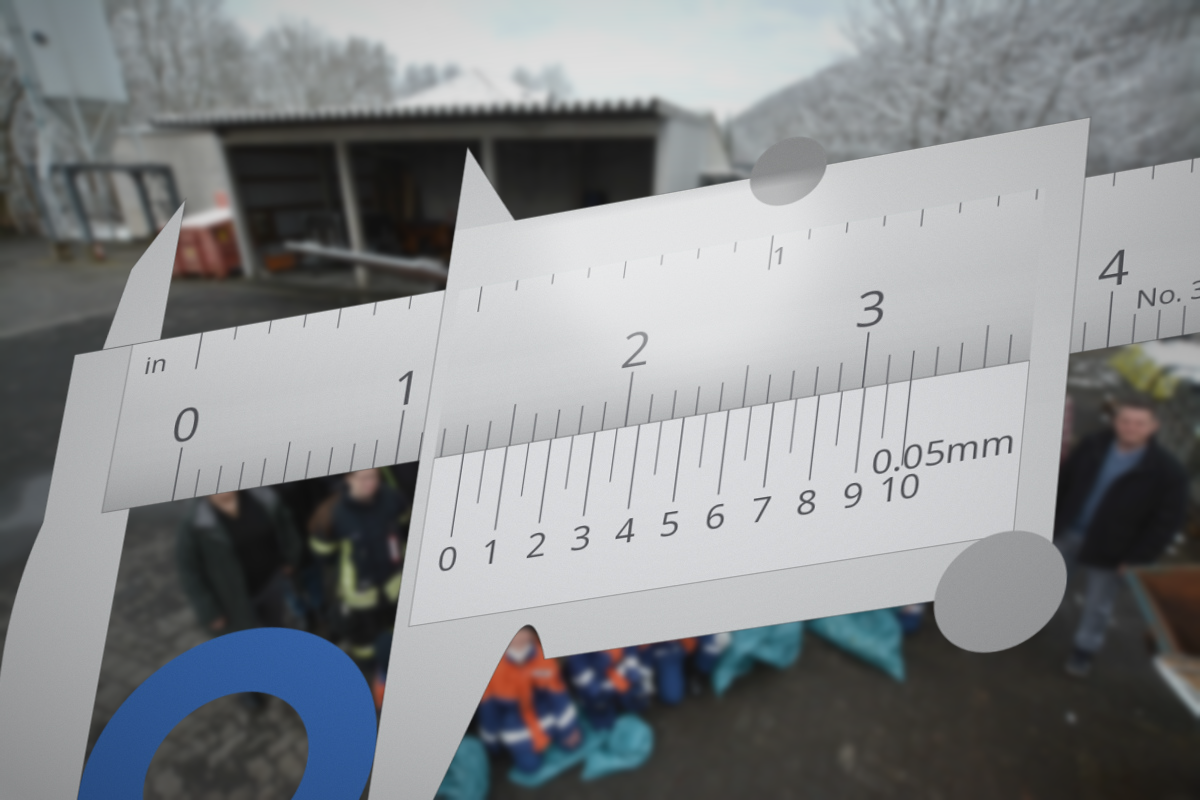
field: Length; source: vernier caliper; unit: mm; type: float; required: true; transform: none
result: 13.0 mm
